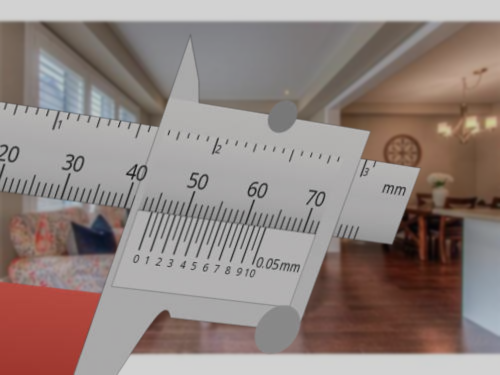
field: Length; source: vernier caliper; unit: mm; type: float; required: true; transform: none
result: 44.5 mm
